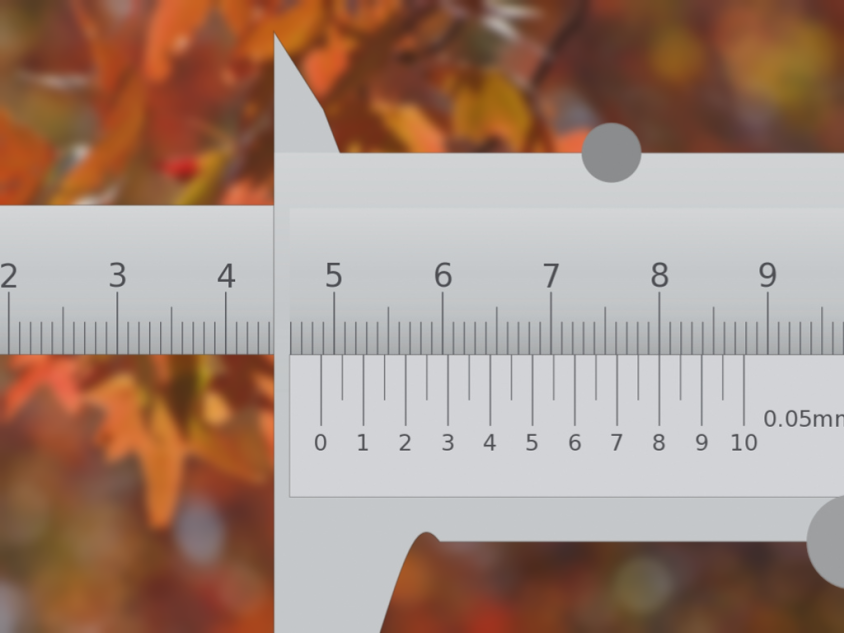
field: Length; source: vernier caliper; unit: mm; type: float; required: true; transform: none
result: 48.8 mm
